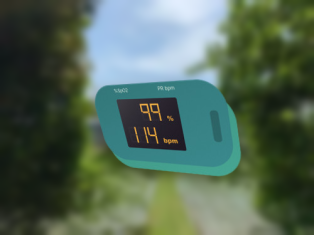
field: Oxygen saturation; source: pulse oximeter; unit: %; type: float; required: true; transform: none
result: 99 %
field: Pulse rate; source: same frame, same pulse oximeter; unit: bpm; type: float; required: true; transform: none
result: 114 bpm
